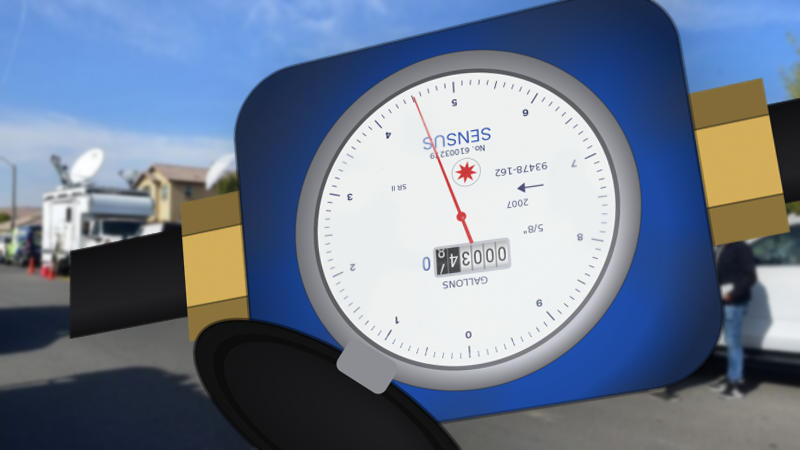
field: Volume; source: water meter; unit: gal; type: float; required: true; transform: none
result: 3474.5 gal
